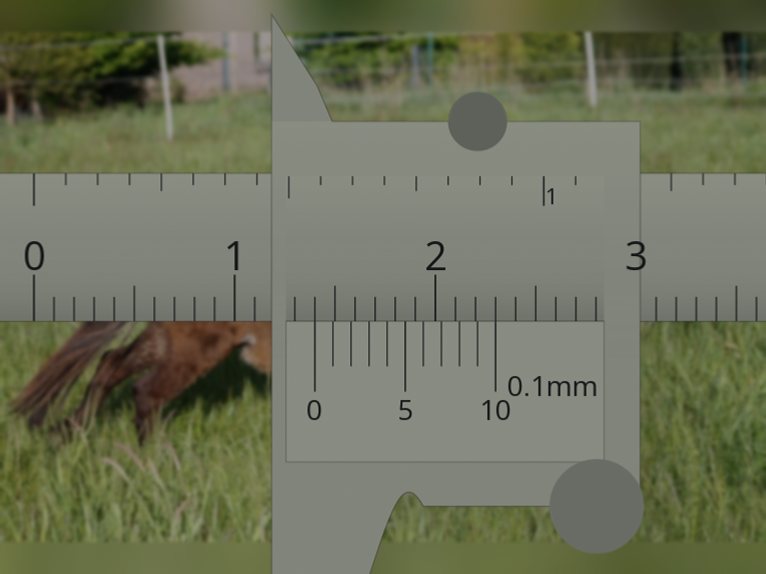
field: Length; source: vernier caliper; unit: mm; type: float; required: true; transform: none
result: 14.0 mm
